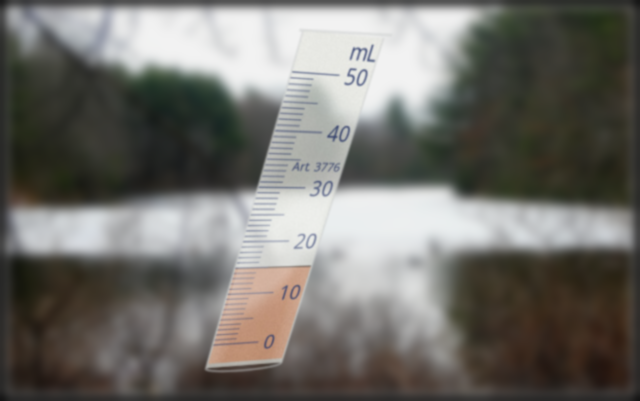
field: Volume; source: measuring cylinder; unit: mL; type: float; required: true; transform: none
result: 15 mL
